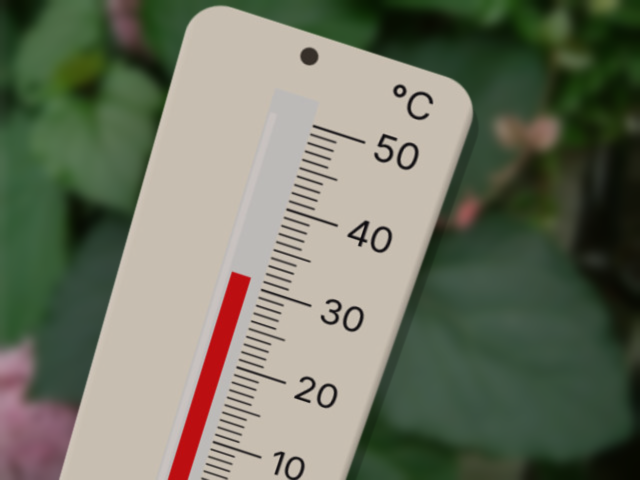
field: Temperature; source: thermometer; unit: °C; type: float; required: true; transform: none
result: 31 °C
